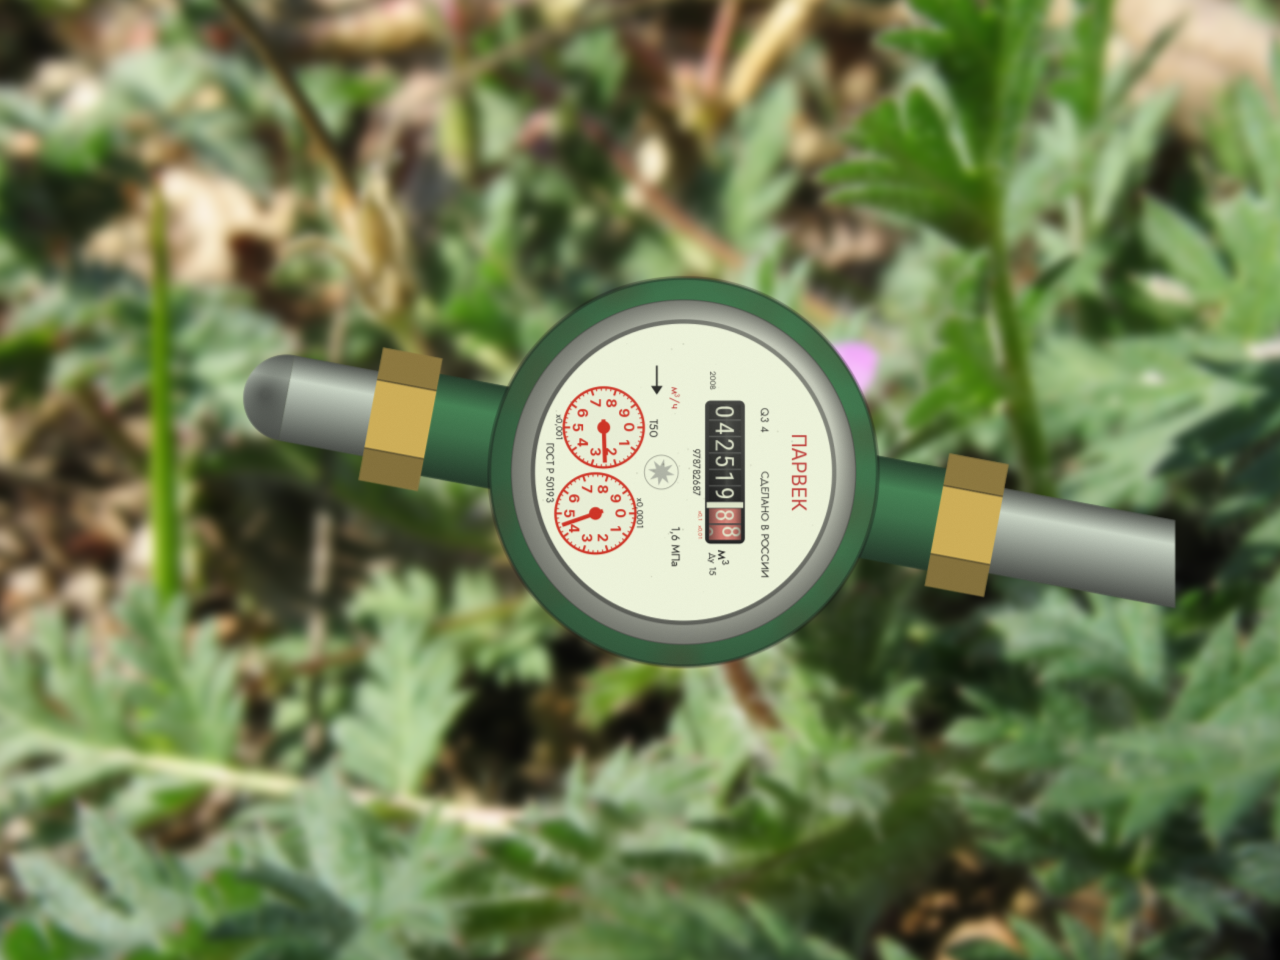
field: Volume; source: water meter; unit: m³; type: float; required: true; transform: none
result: 42519.8824 m³
